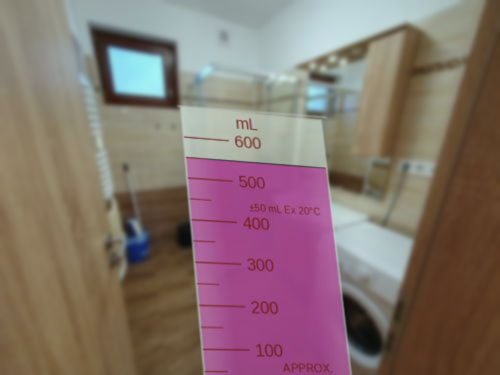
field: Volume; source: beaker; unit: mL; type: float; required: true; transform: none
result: 550 mL
